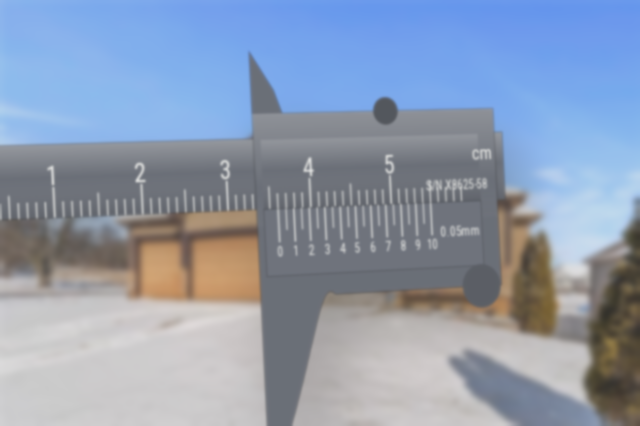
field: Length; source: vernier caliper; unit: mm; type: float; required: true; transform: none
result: 36.0 mm
